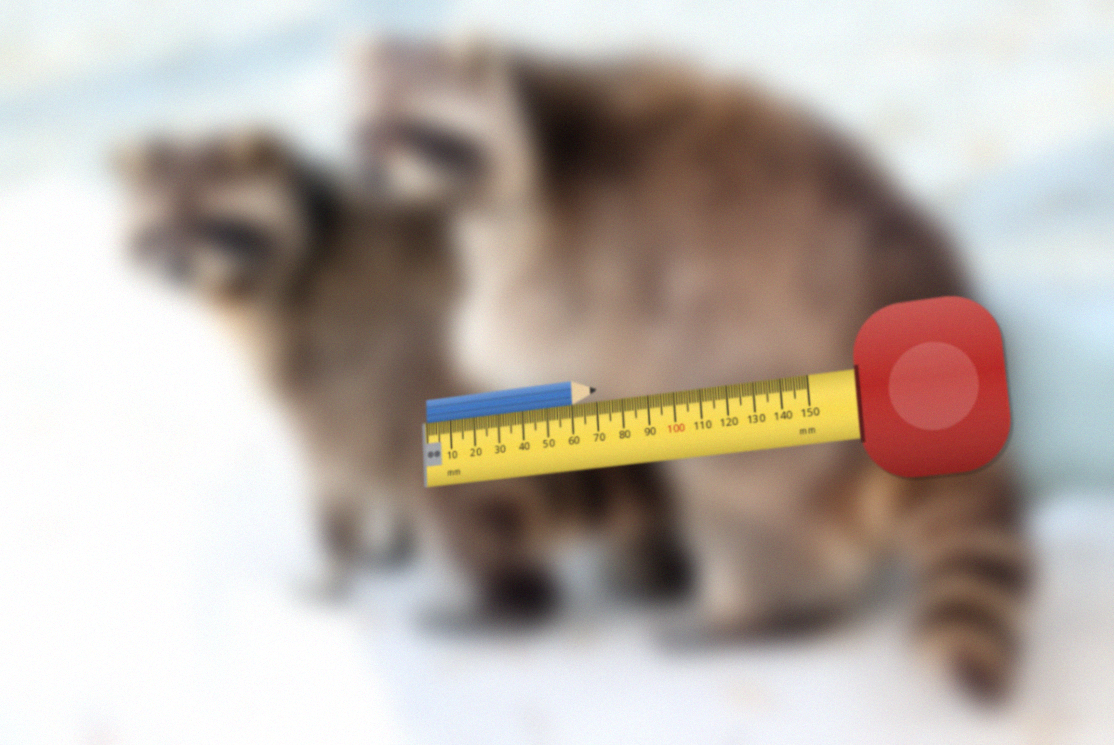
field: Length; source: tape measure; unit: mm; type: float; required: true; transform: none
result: 70 mm
